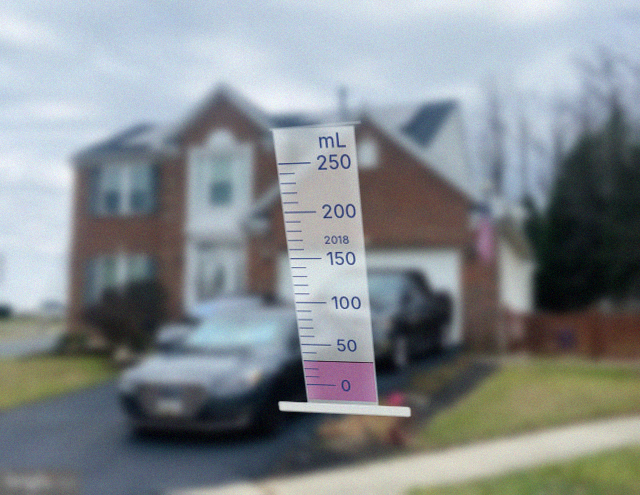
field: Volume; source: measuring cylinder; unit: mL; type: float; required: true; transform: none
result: 30 mL
